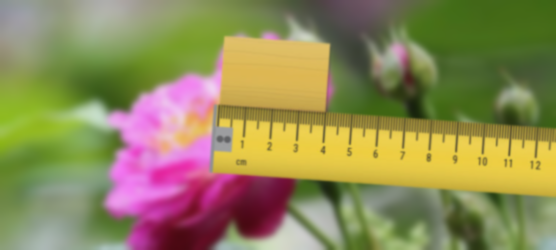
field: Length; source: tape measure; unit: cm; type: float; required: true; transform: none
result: 4 cm
